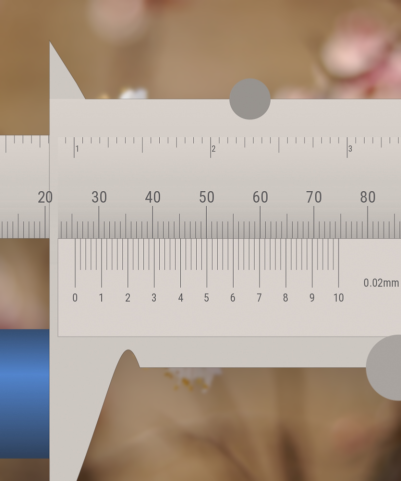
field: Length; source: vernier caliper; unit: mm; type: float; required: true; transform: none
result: 25.6 mm
